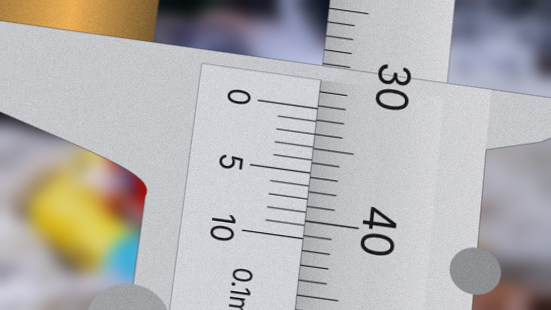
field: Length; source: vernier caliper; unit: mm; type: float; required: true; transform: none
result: 32.2 mm
